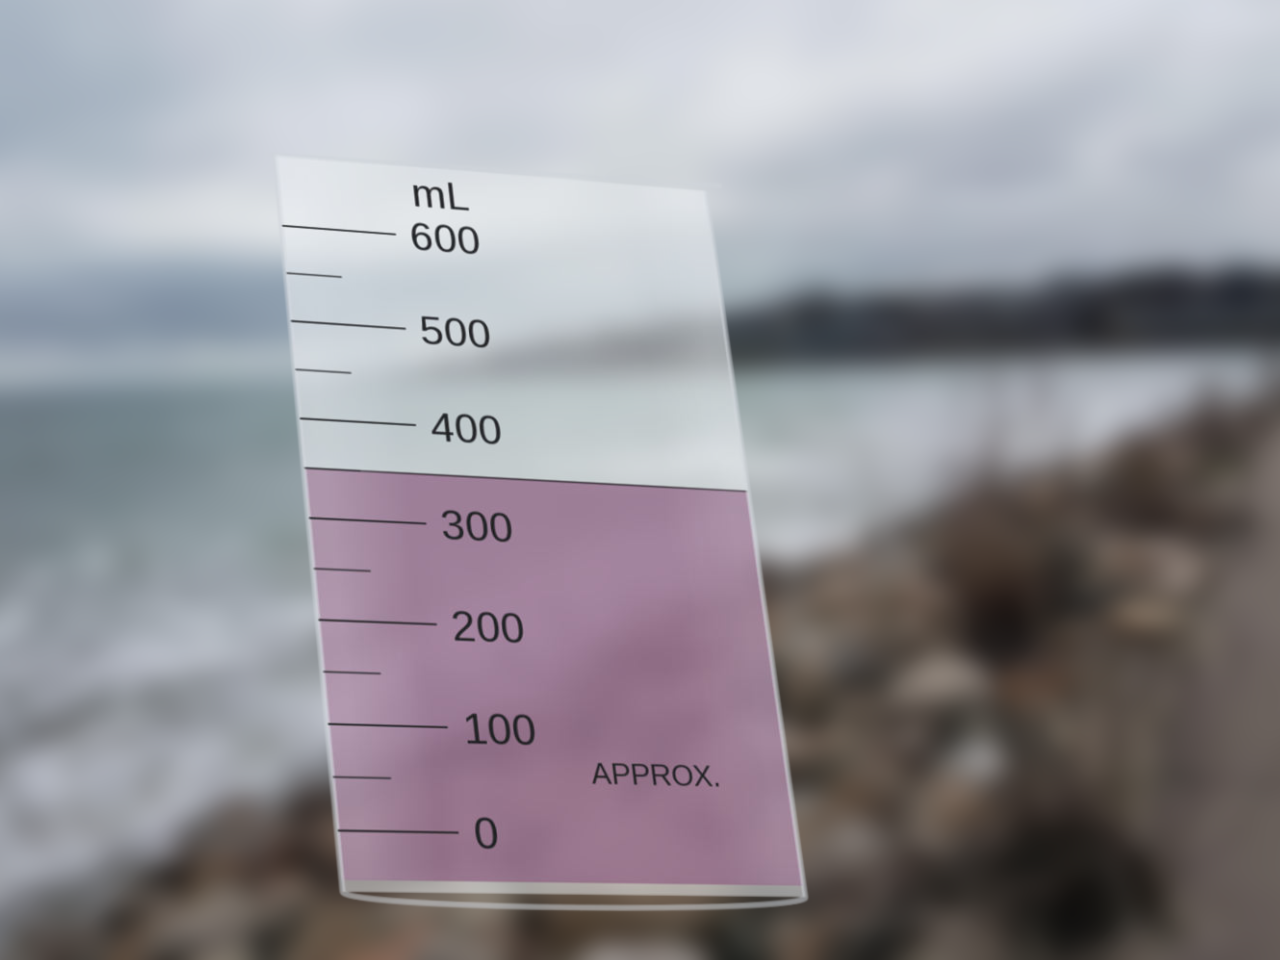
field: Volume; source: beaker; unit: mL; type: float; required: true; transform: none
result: 350 mL
